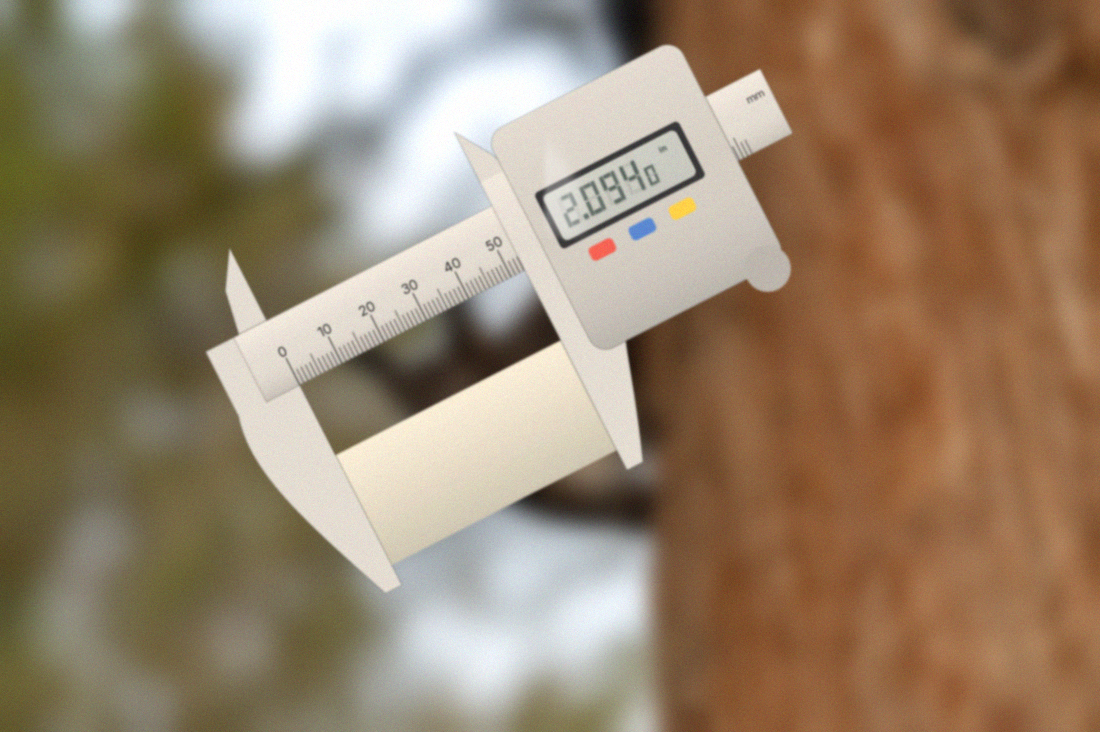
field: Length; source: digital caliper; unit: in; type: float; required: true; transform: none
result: 2.0940 in
